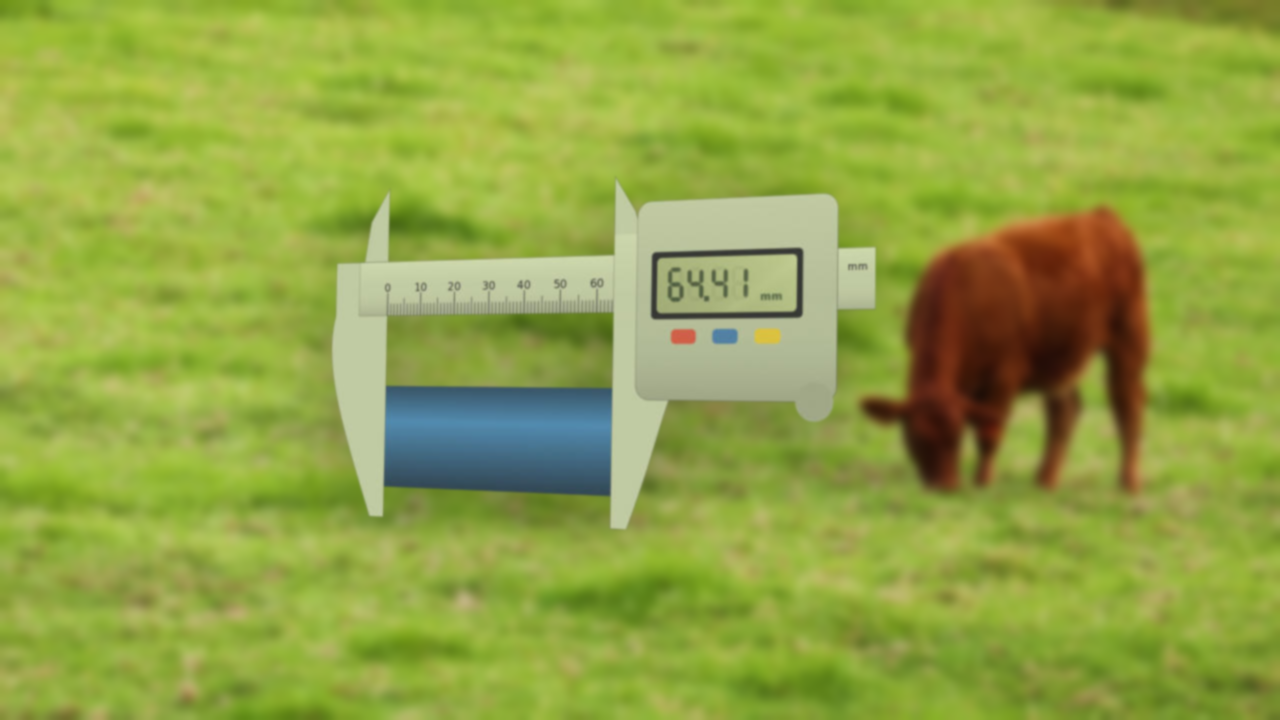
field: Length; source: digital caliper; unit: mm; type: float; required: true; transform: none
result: 64.41 mm
